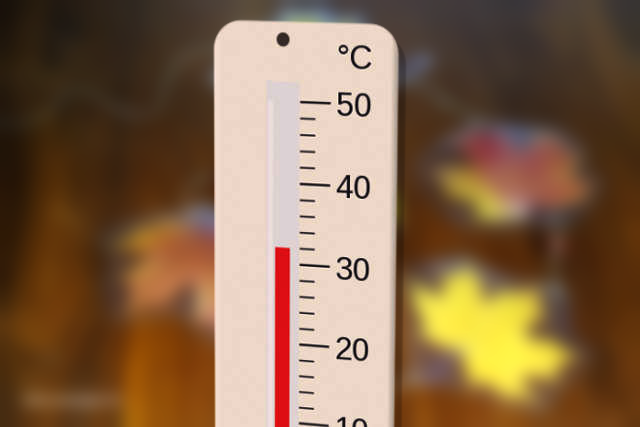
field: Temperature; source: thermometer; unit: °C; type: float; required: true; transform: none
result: 32 °C
